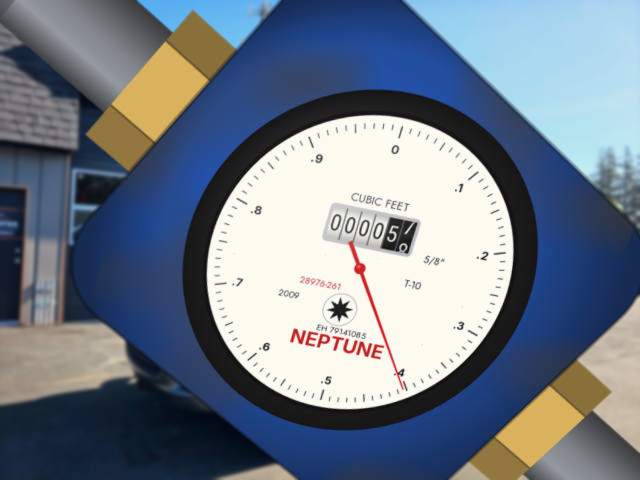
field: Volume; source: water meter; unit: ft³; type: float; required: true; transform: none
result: 57.40 ft³
